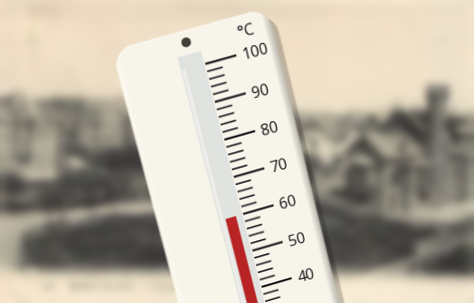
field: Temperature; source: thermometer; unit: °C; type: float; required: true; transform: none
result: 60 °C
